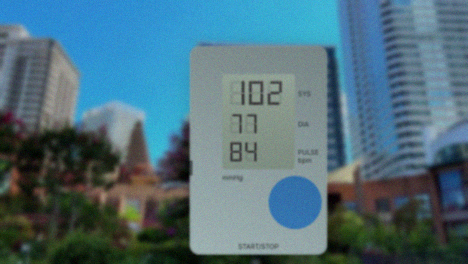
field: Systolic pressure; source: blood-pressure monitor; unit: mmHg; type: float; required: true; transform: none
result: 102 mmHg
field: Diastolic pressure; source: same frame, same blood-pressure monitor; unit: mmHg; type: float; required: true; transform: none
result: 77 mmHg
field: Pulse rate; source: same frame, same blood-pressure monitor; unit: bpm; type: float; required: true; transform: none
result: 84 bpm
